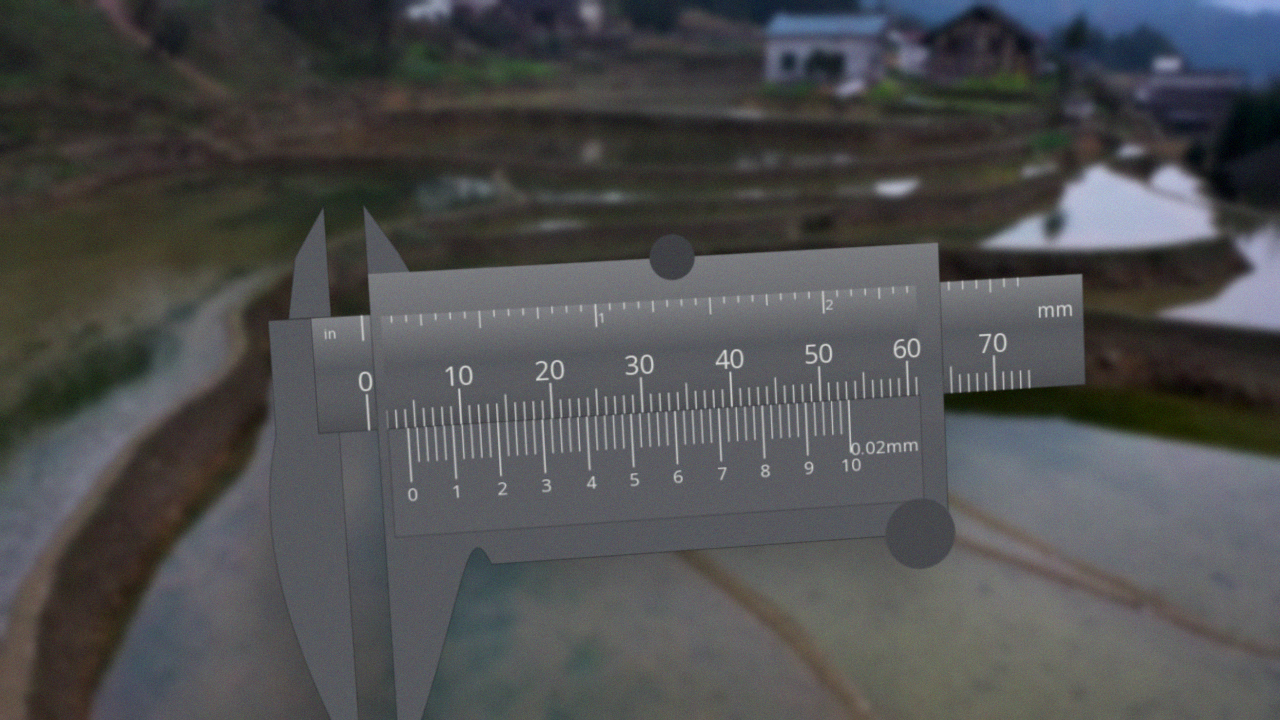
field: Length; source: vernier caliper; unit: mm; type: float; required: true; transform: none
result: 4.2 mm
